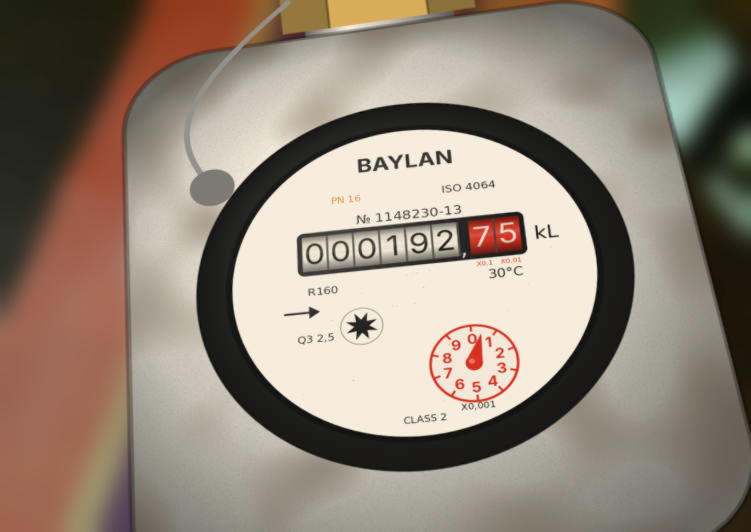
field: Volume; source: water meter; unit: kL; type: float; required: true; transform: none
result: 192.750 kL
